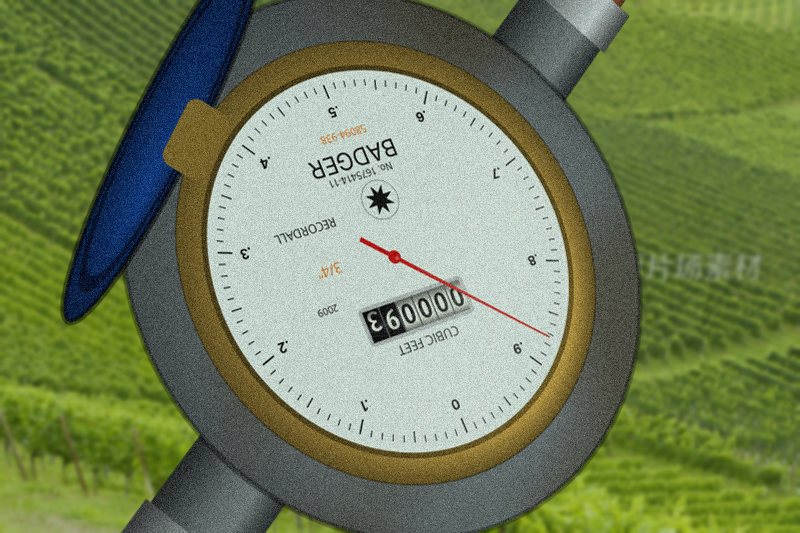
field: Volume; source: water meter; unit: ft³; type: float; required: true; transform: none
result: 92.87 ft³
